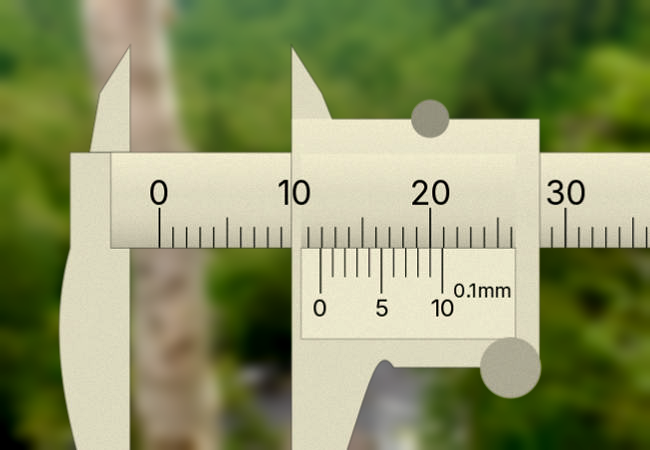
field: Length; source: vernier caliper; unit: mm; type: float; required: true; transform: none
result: 11.9 mm
